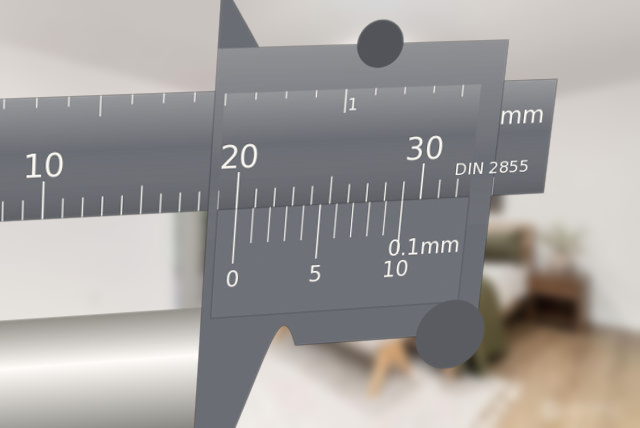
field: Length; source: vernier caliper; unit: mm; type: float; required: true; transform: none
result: 20.0 mm
